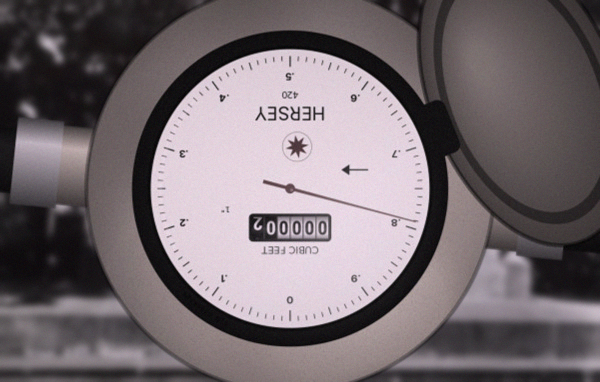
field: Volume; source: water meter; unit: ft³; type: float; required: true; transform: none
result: 1.79 ft³
